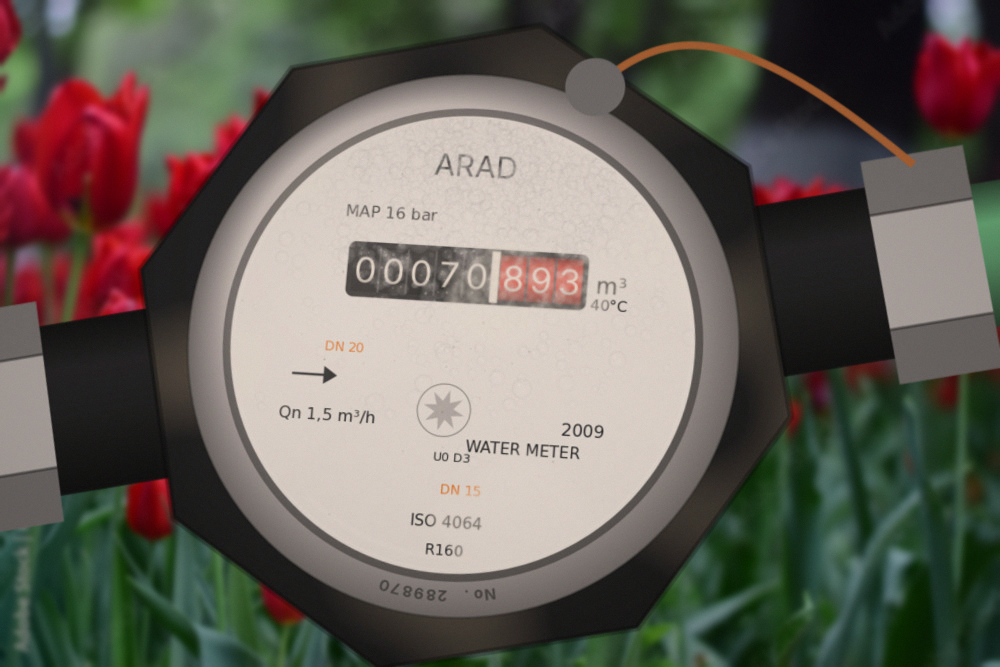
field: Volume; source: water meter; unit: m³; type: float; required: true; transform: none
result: 70.893 m³
